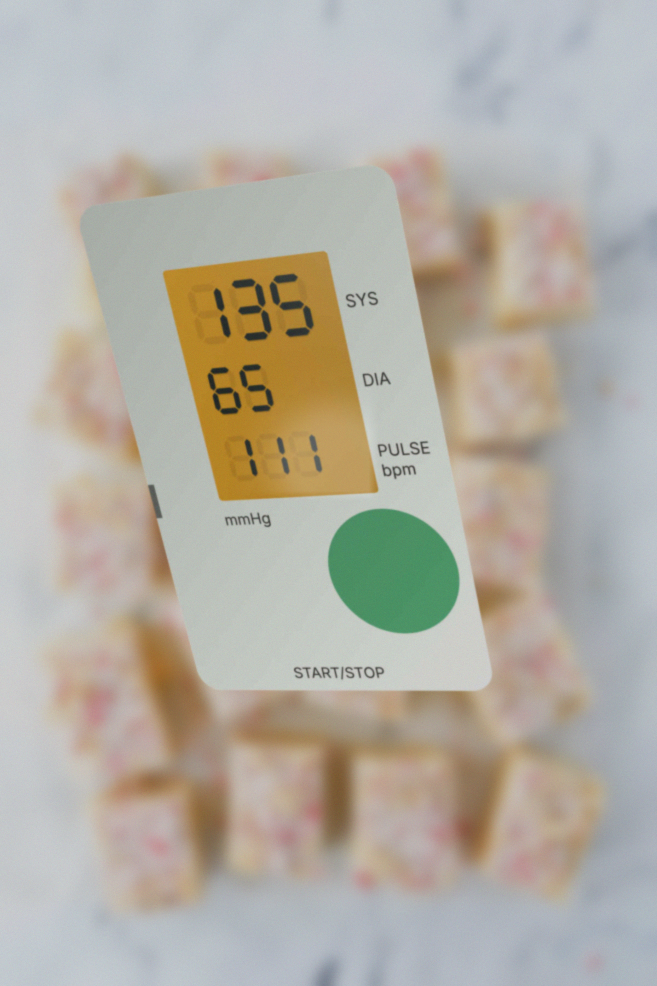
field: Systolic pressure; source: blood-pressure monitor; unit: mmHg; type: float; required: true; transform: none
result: 135 mmHg
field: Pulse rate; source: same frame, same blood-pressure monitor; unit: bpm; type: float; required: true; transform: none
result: 111 bpm
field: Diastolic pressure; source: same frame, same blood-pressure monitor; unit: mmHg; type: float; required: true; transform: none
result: 65 mmHg
